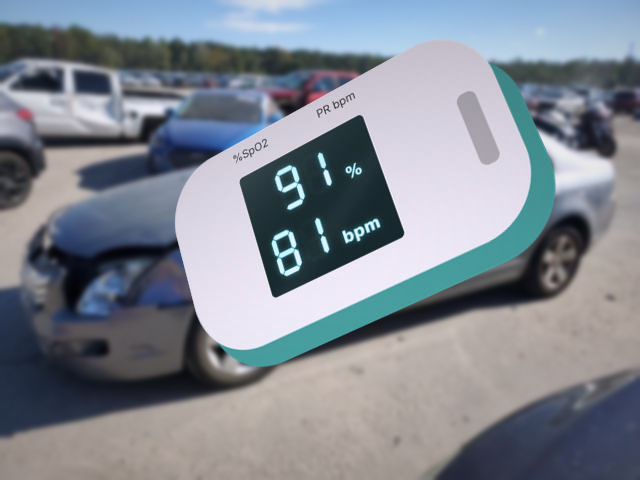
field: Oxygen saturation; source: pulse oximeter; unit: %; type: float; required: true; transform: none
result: 91 %
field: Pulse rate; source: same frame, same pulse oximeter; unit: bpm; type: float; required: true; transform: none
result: 81 bpm
